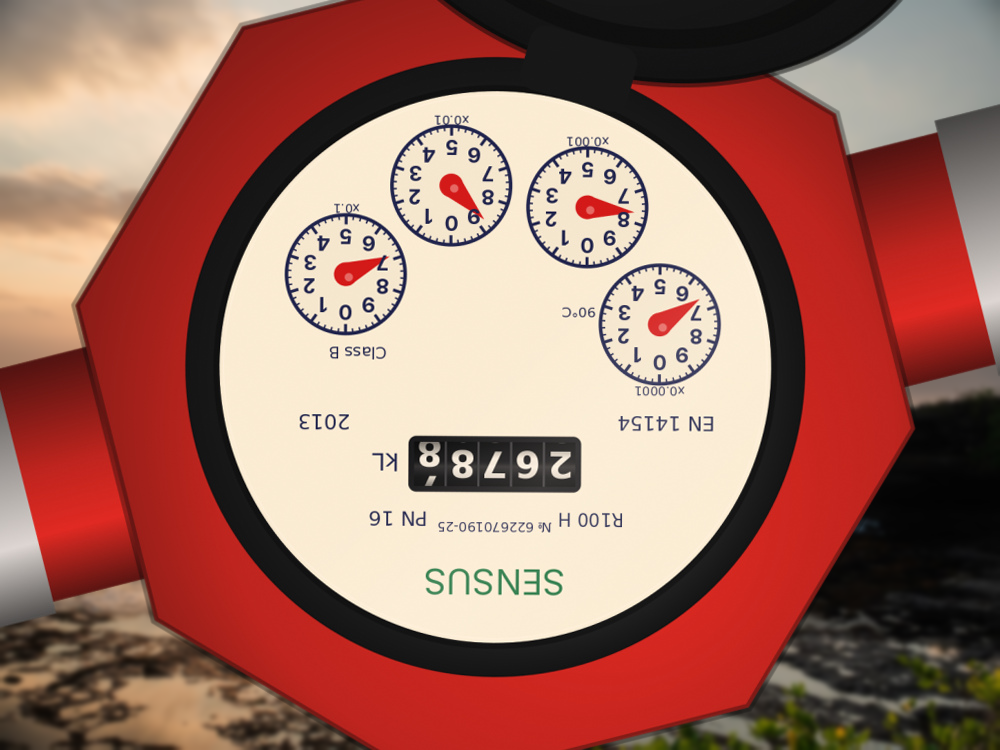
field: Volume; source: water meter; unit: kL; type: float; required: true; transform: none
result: 26787.6876 kL
